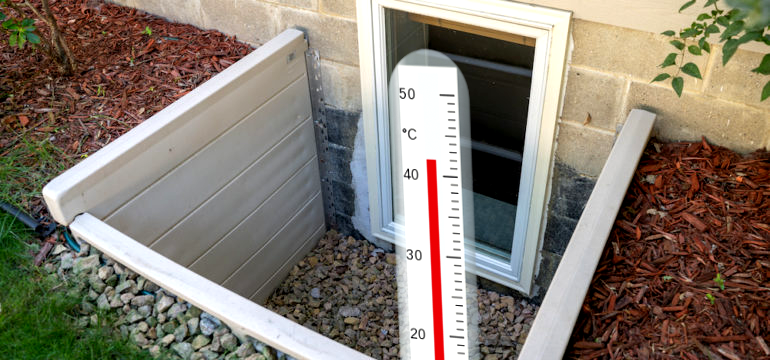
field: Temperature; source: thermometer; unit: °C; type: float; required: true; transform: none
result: 42 °C
